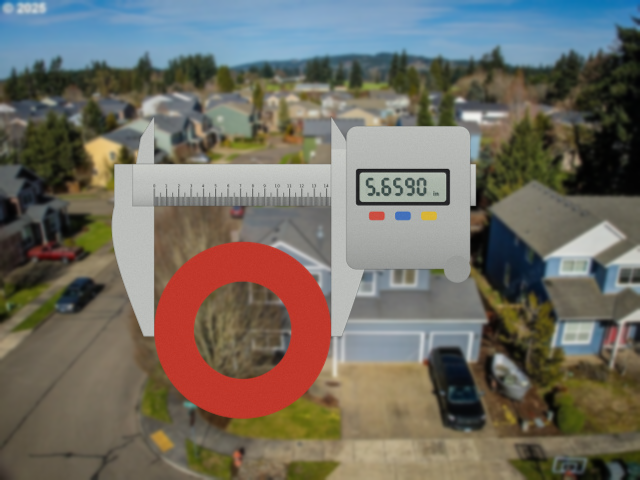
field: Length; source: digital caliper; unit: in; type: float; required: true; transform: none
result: 5.6590 in
